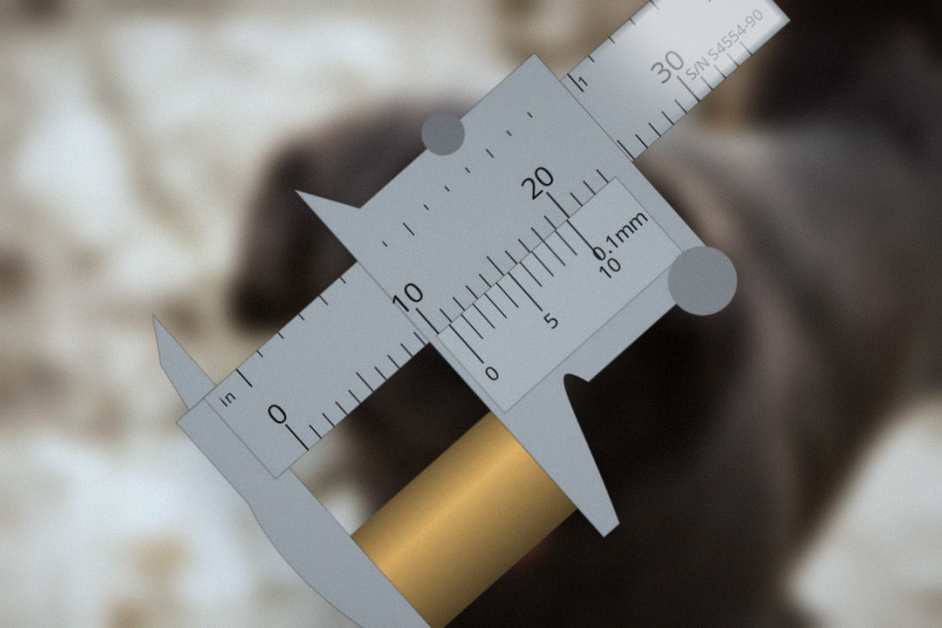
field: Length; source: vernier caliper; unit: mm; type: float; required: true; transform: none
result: 10.8 mm
